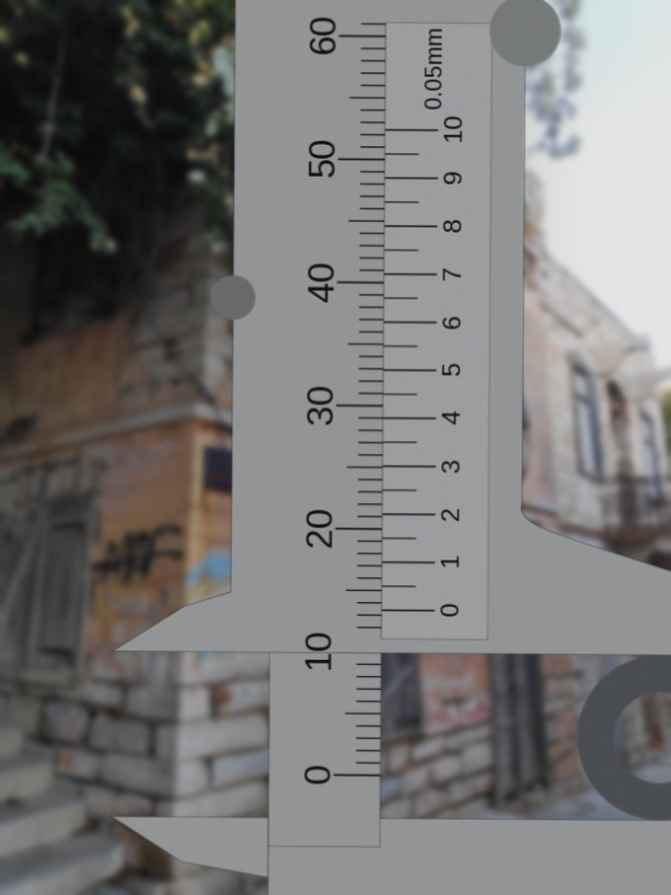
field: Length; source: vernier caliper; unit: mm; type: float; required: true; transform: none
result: 13.4 mm
